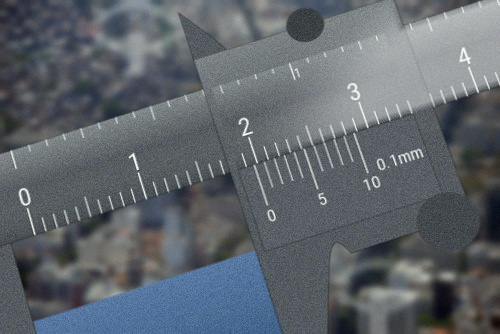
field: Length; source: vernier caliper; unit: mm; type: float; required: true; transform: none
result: 19.7 mm
